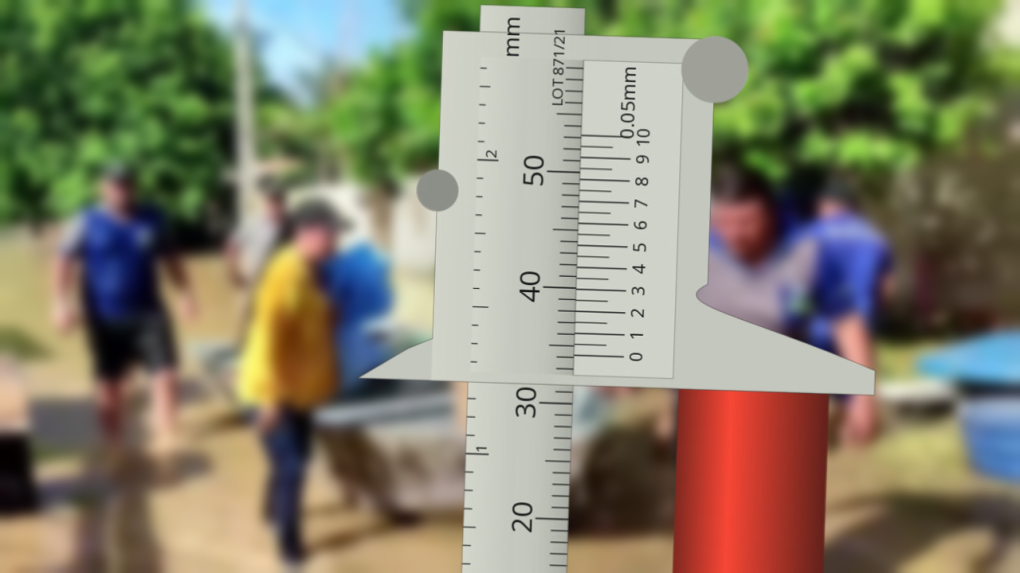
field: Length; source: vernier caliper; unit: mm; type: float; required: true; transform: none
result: 34.2 mm
